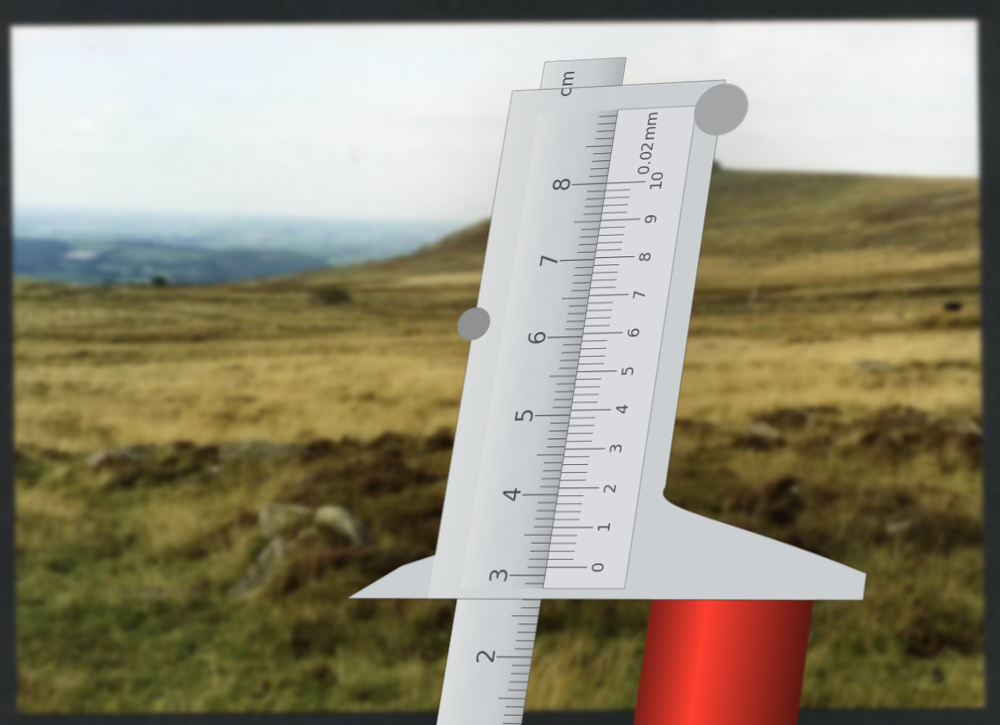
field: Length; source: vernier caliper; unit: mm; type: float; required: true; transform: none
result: 31.0 mm
